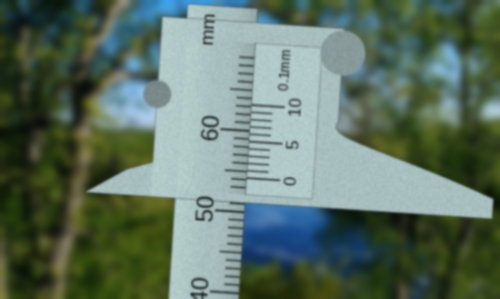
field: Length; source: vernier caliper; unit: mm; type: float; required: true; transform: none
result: 54.2 mm
